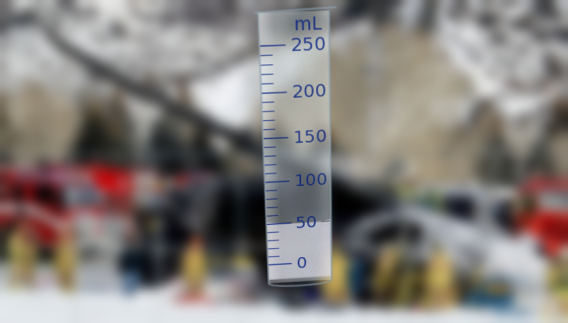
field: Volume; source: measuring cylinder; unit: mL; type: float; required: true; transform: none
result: 50 mL
